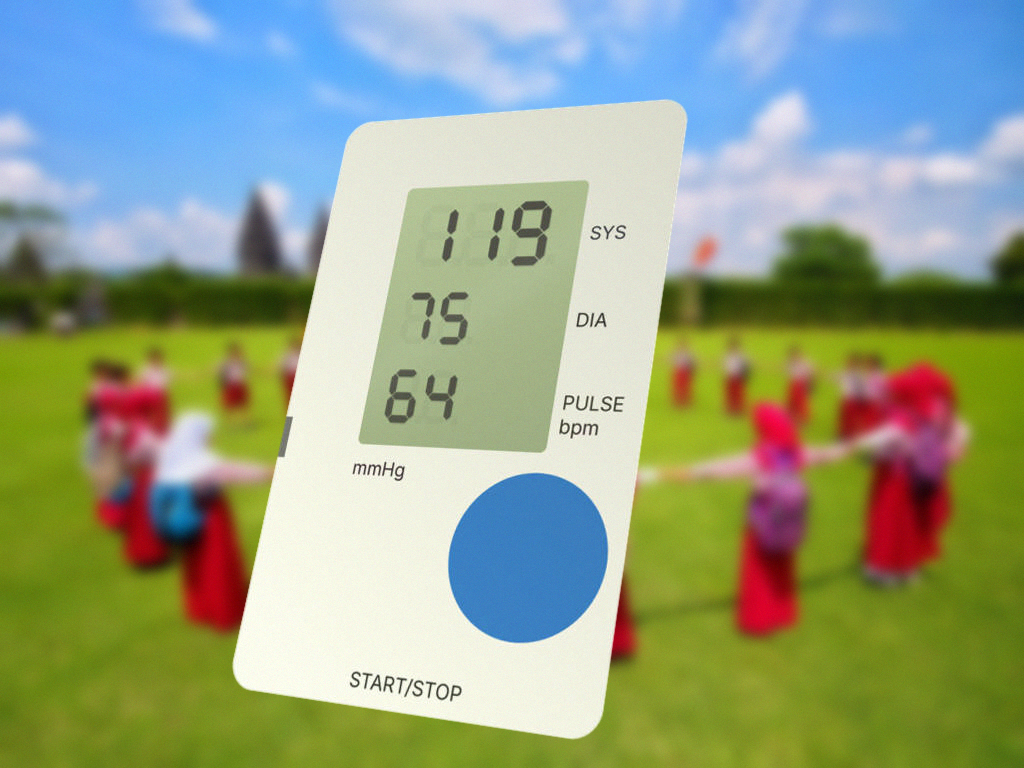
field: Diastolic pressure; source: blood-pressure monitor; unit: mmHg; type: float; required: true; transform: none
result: 75 mmHg
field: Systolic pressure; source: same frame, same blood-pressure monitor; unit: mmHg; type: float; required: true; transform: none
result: 119 mmHg
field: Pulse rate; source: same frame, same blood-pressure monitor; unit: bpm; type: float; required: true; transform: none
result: 64 bpm
